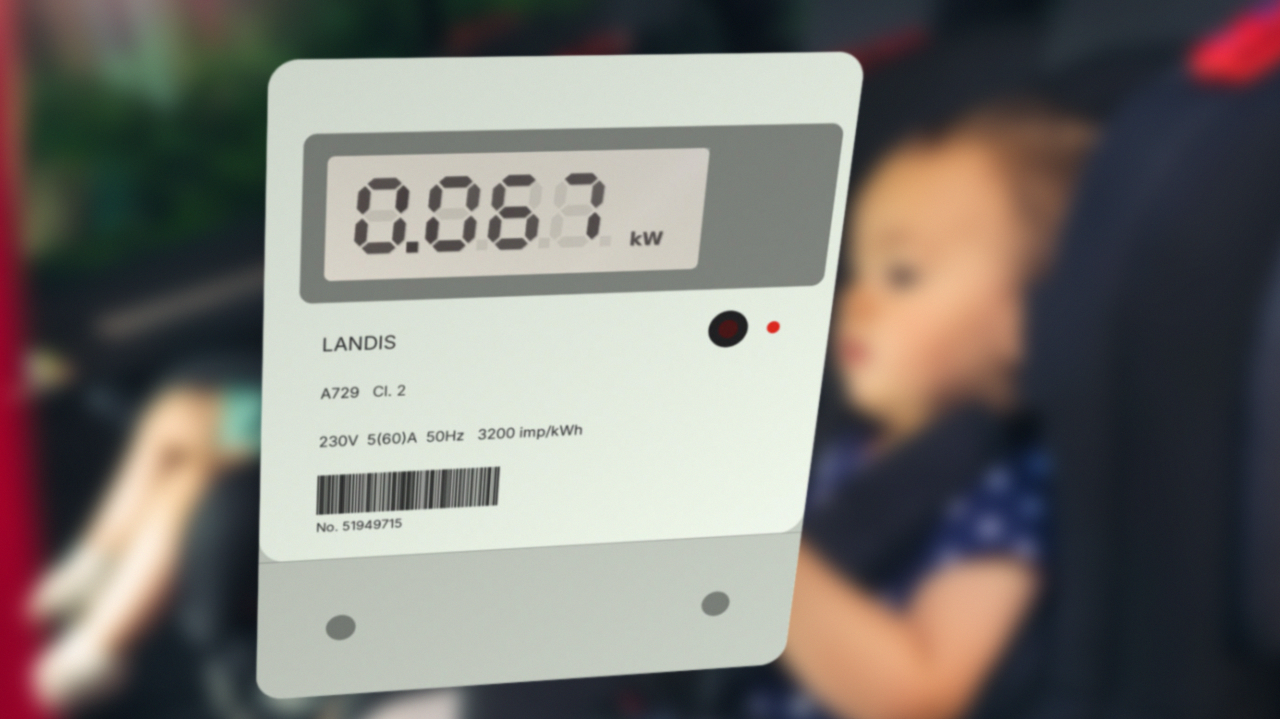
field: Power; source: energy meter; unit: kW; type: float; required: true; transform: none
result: 0.067 kW
